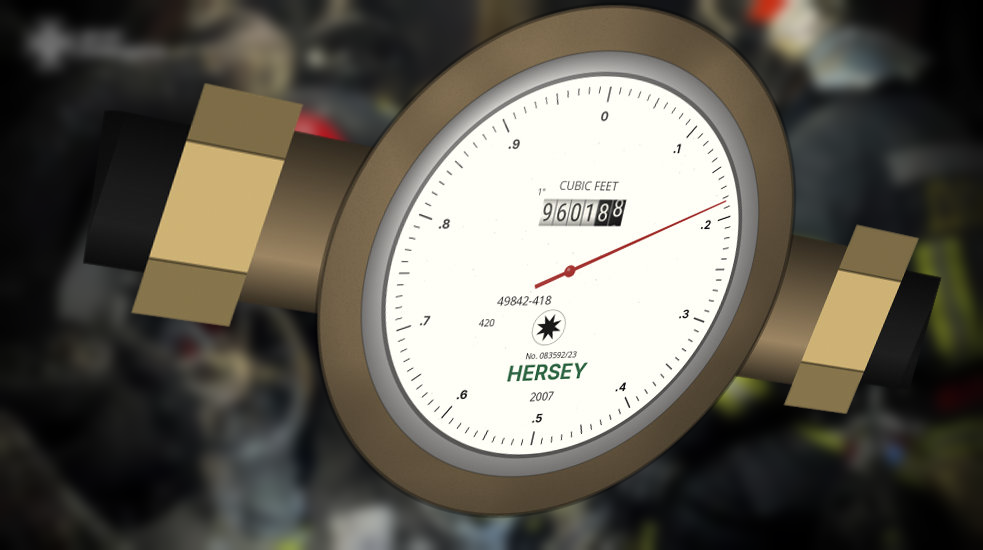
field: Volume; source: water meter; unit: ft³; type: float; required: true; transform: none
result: 960188.18 ft³
